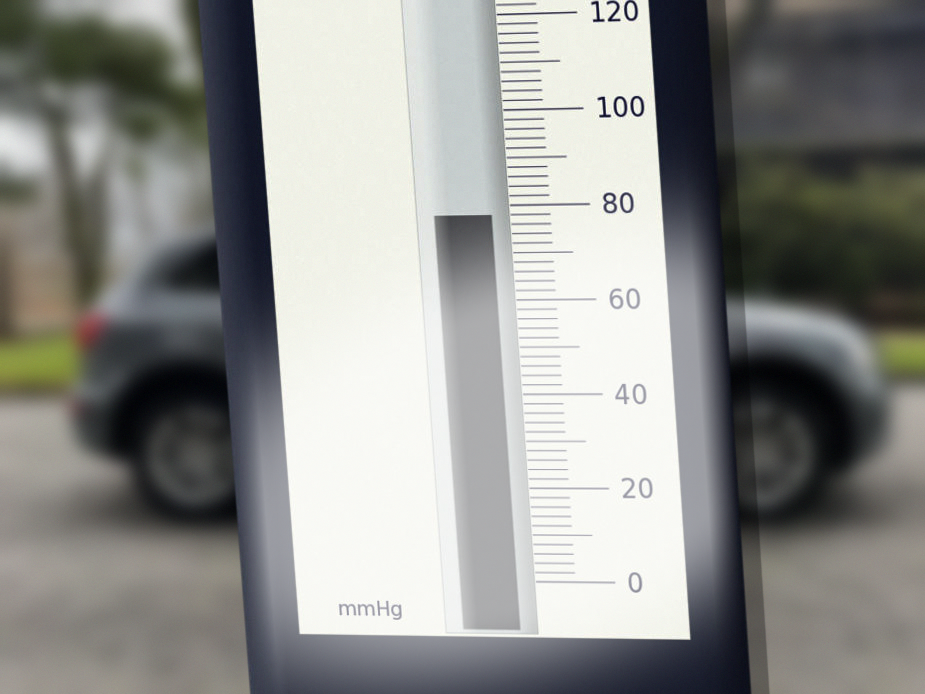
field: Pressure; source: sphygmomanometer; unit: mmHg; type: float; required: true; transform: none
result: 78 mmHg
